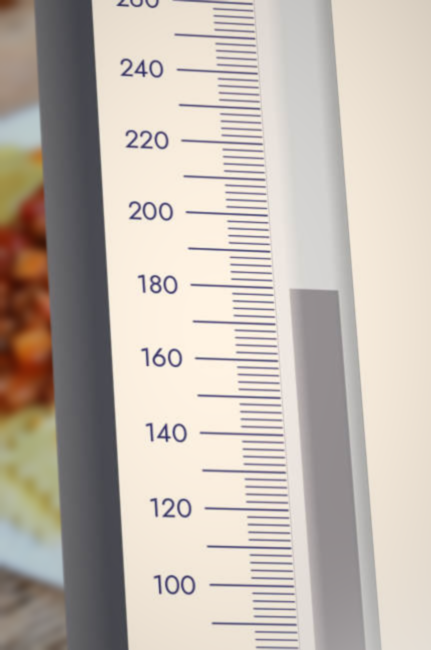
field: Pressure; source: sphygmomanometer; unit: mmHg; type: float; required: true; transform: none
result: 180 mmHg
